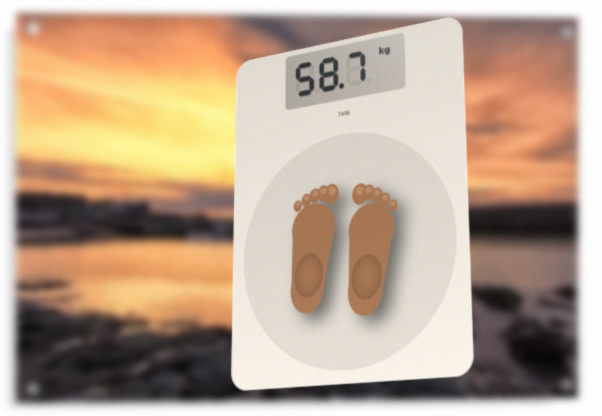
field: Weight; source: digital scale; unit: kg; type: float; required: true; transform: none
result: 58.7 kg
